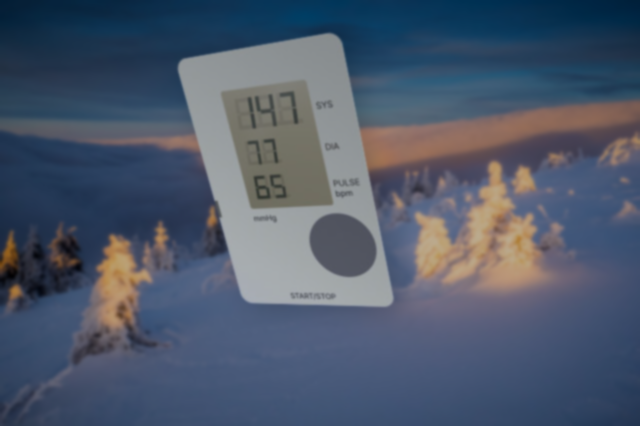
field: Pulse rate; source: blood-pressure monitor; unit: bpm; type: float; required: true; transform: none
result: 65 bpm
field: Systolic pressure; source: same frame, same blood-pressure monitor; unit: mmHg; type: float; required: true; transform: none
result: 147 mmHg
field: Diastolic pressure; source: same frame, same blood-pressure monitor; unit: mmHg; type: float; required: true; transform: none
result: 77 mmHg
